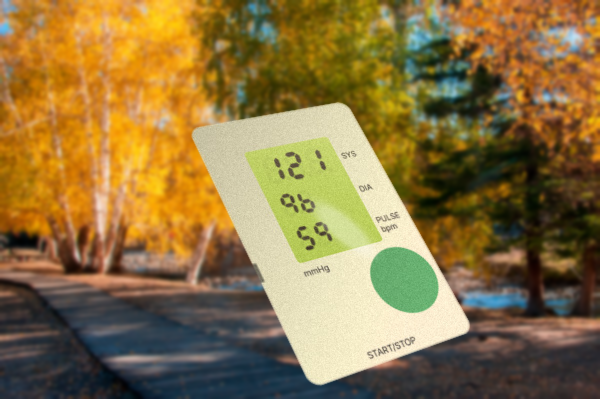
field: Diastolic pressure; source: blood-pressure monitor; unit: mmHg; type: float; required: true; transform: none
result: 96 mmHg
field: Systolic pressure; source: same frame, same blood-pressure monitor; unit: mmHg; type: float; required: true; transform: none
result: 121 mmHg
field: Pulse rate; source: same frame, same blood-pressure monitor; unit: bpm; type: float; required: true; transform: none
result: 59 bpm
